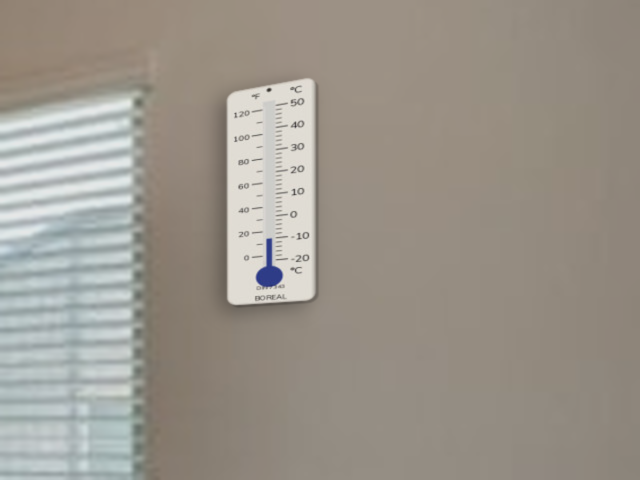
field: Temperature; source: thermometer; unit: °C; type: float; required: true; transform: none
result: -10 °C
